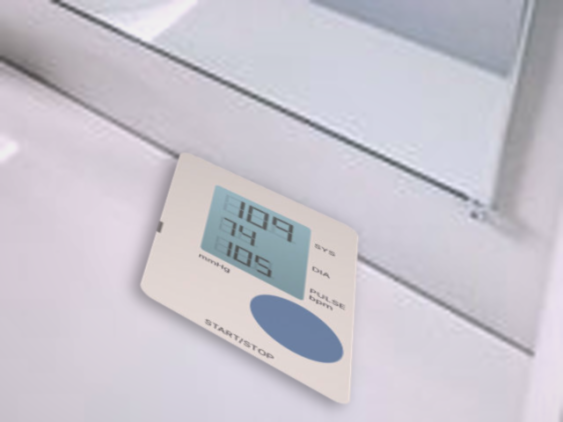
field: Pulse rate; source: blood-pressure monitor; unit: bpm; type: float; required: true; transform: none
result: 105 bpm
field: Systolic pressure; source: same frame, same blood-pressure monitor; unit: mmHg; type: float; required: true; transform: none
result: 109 mmHg
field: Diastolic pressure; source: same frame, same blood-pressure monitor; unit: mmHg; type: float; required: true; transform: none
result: 74 mmHg
